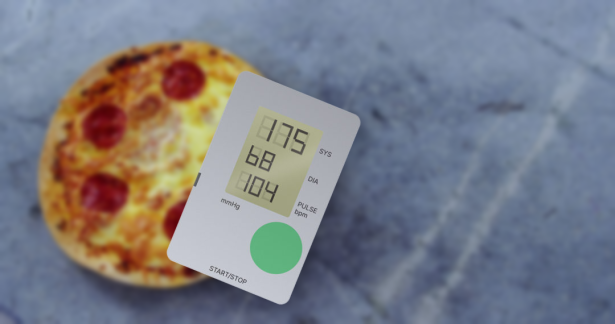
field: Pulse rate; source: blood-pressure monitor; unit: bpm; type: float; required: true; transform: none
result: 104 bpm
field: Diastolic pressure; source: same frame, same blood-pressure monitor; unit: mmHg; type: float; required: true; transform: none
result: 68 mmHg
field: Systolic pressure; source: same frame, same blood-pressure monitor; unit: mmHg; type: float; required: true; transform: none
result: 175 mmHg
